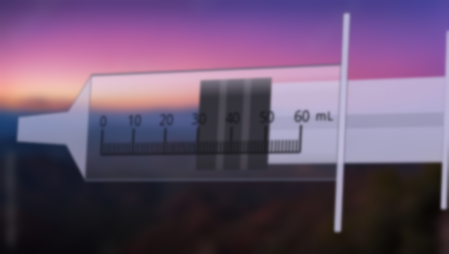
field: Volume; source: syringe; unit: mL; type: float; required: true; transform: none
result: 30 mL
